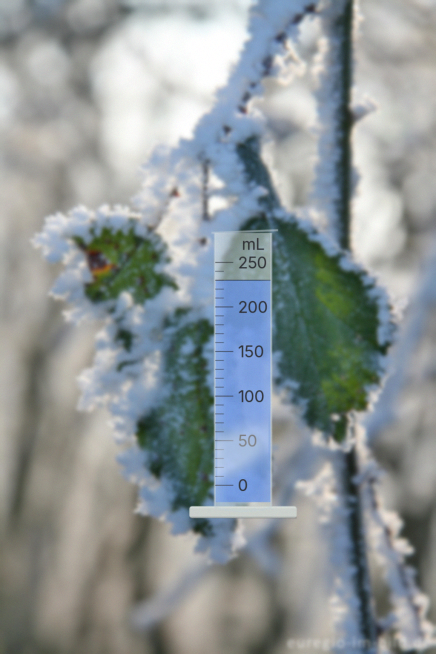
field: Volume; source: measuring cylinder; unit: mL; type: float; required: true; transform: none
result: 230 mL
